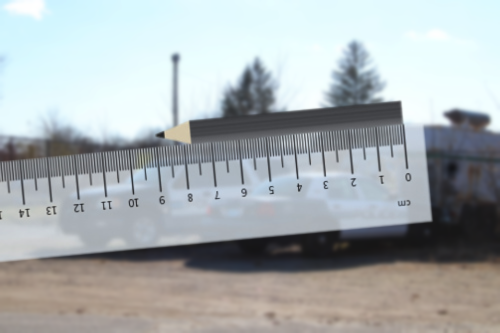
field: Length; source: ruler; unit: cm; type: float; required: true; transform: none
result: 9 cm
